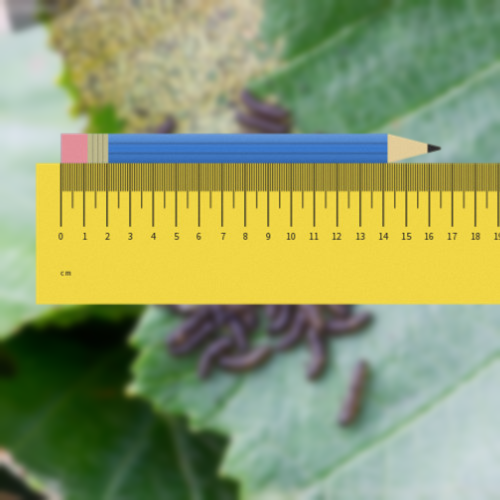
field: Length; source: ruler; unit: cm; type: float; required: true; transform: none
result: 16.5 cm
